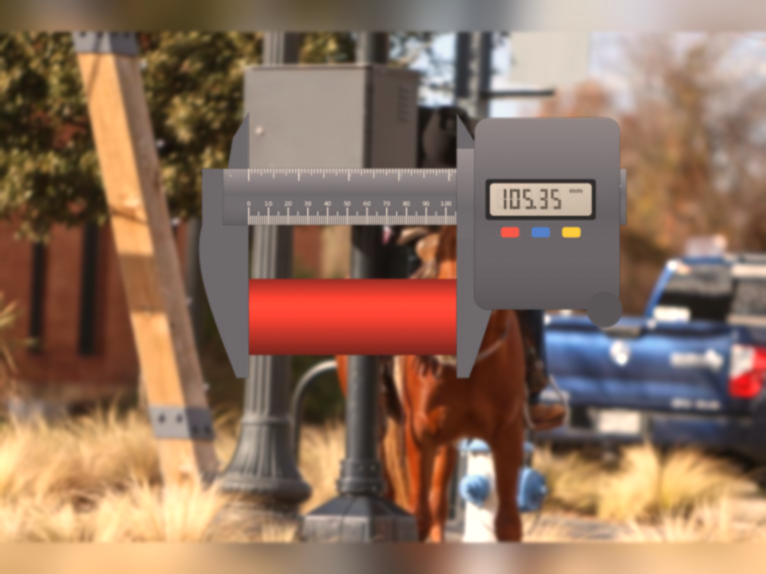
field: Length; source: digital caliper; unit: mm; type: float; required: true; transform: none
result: 105.35 mm
